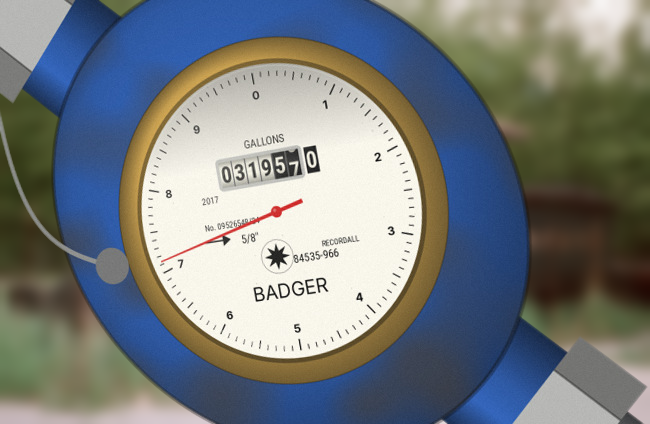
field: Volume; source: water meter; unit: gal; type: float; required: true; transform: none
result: 319567.1 gal
